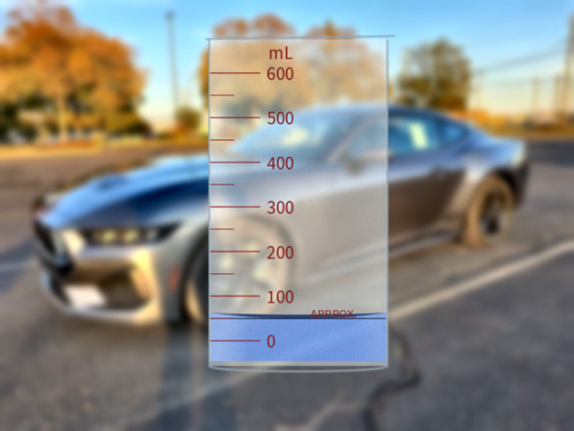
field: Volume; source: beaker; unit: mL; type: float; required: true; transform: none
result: 50 mL
